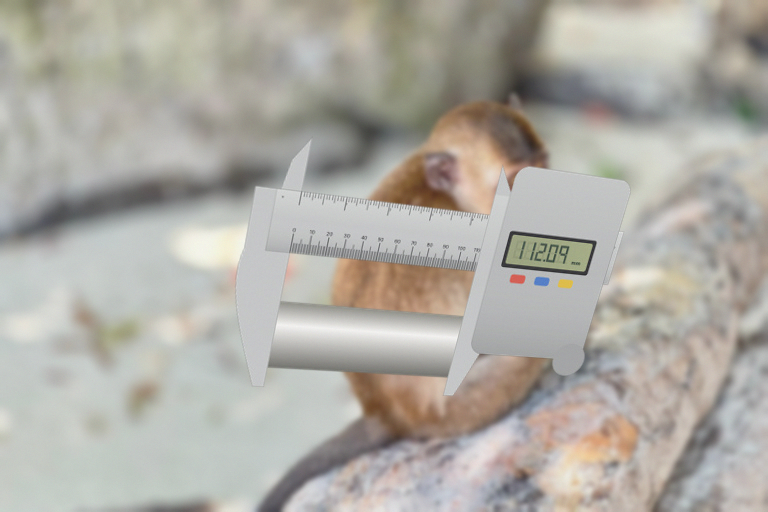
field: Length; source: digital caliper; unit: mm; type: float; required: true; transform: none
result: 112.09 mm
